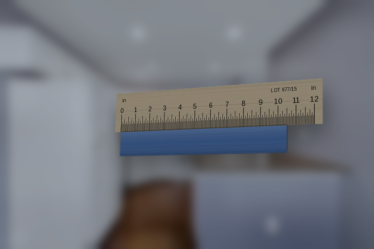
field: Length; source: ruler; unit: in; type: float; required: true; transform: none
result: 10.5 in
